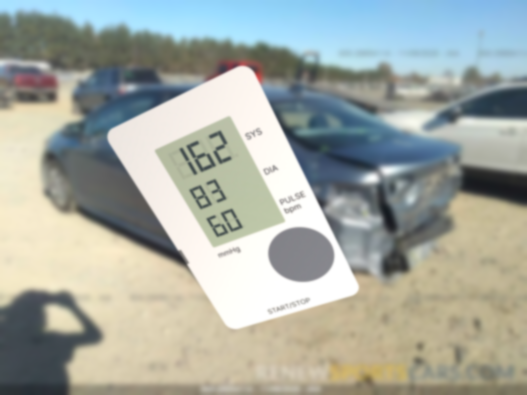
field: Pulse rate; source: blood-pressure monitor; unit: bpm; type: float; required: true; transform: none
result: 60 bpm
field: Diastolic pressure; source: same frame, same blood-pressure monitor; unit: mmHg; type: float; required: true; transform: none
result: 83 mmHg
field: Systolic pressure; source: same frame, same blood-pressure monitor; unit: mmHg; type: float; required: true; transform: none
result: 162 mmHg
